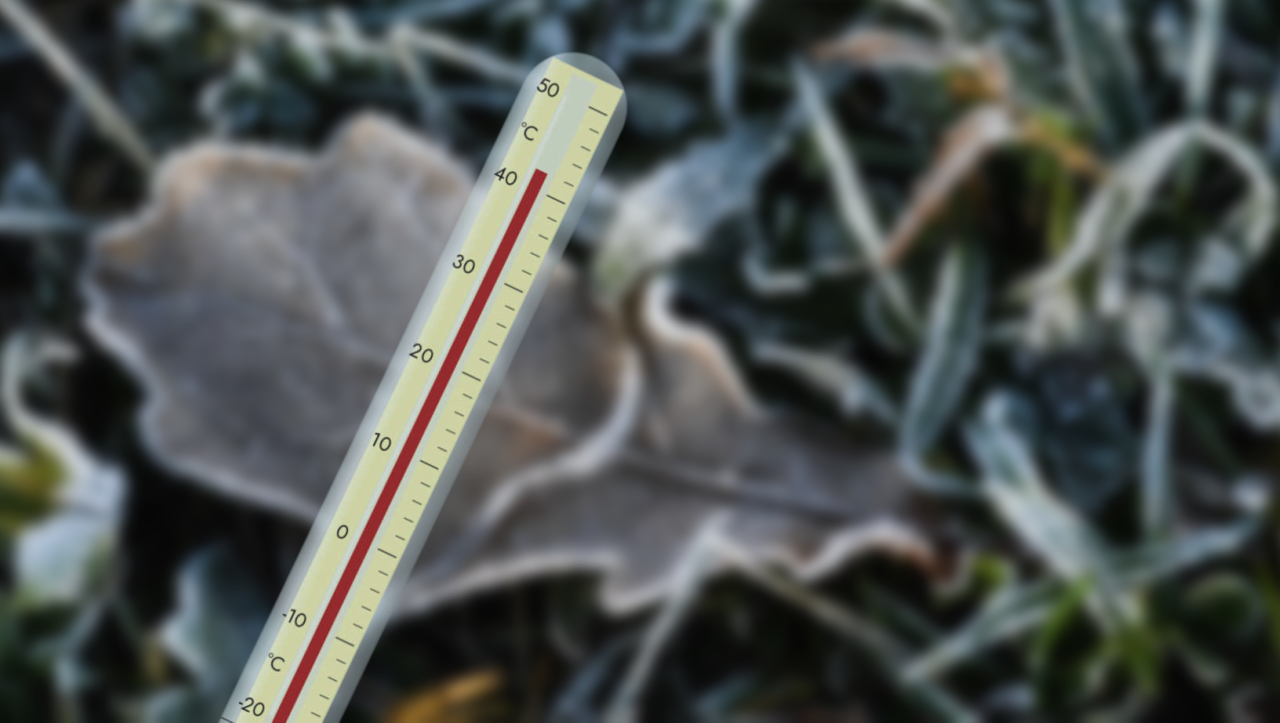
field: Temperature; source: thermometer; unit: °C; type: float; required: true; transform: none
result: 42 °C
